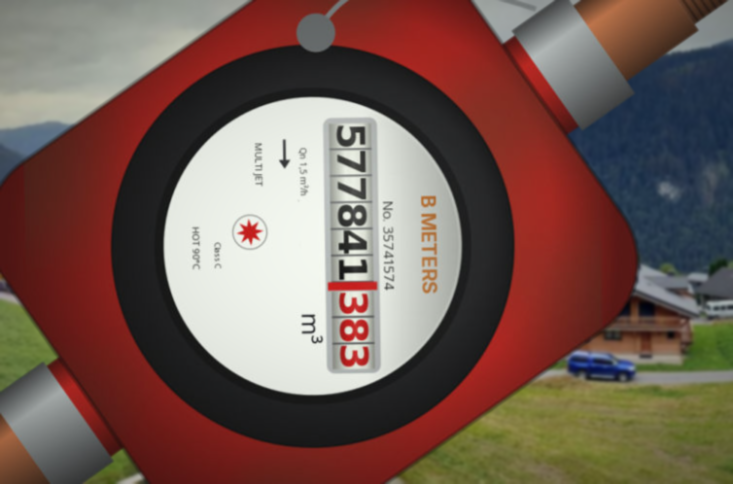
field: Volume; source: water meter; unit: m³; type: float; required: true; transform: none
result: 577841.383 m³
